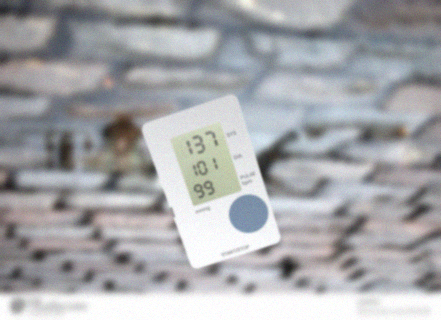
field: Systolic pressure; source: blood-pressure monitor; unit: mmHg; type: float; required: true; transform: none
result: 137 mmHg
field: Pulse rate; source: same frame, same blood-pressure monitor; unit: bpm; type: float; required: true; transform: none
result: 99 bpm
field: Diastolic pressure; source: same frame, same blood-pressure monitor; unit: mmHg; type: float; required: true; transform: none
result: 101 mmHg
